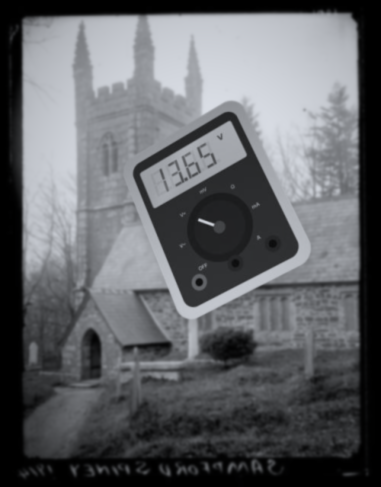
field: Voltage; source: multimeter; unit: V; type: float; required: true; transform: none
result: 13.65 V
